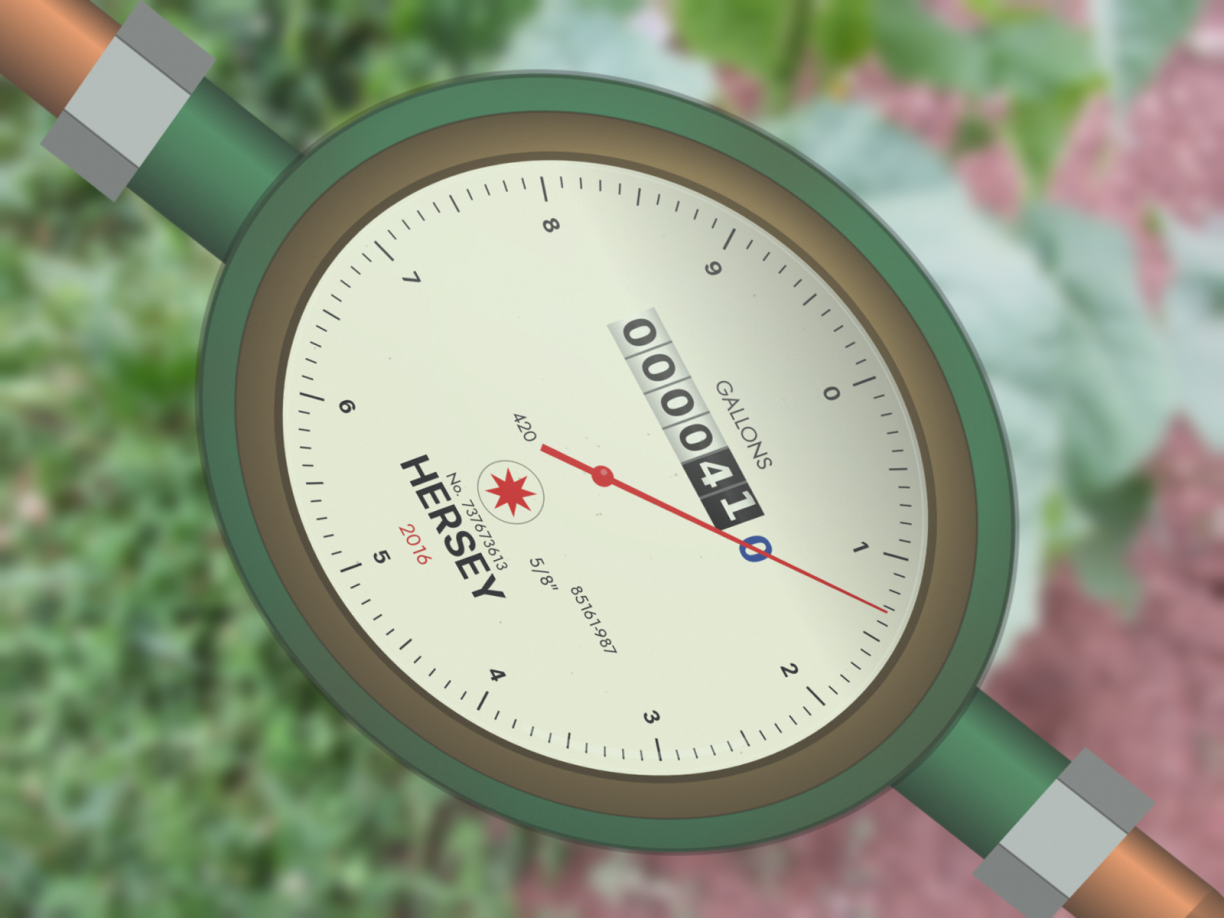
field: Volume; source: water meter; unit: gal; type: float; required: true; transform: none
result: 411.3 gal
